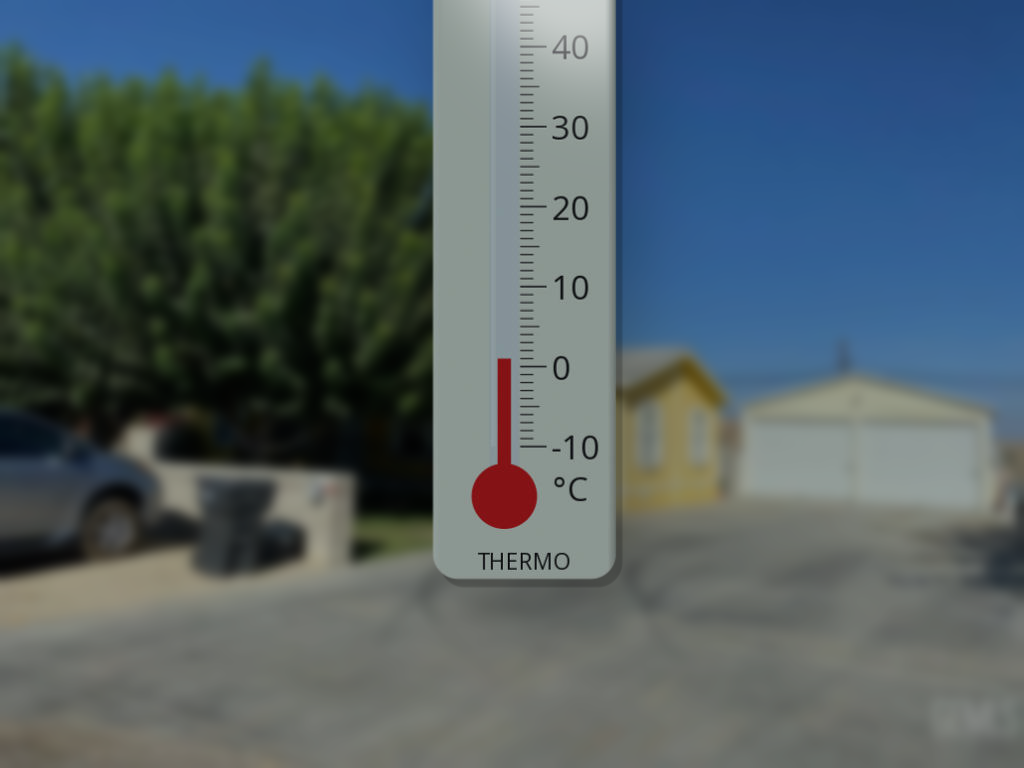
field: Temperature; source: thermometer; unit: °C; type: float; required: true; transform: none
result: 1 °C
